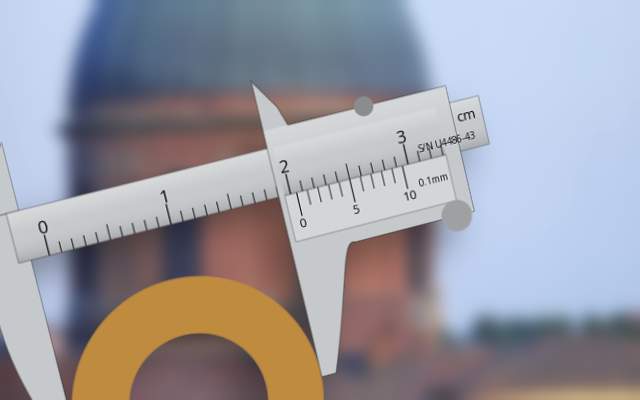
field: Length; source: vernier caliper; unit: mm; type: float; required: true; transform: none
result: 20.5 mm
